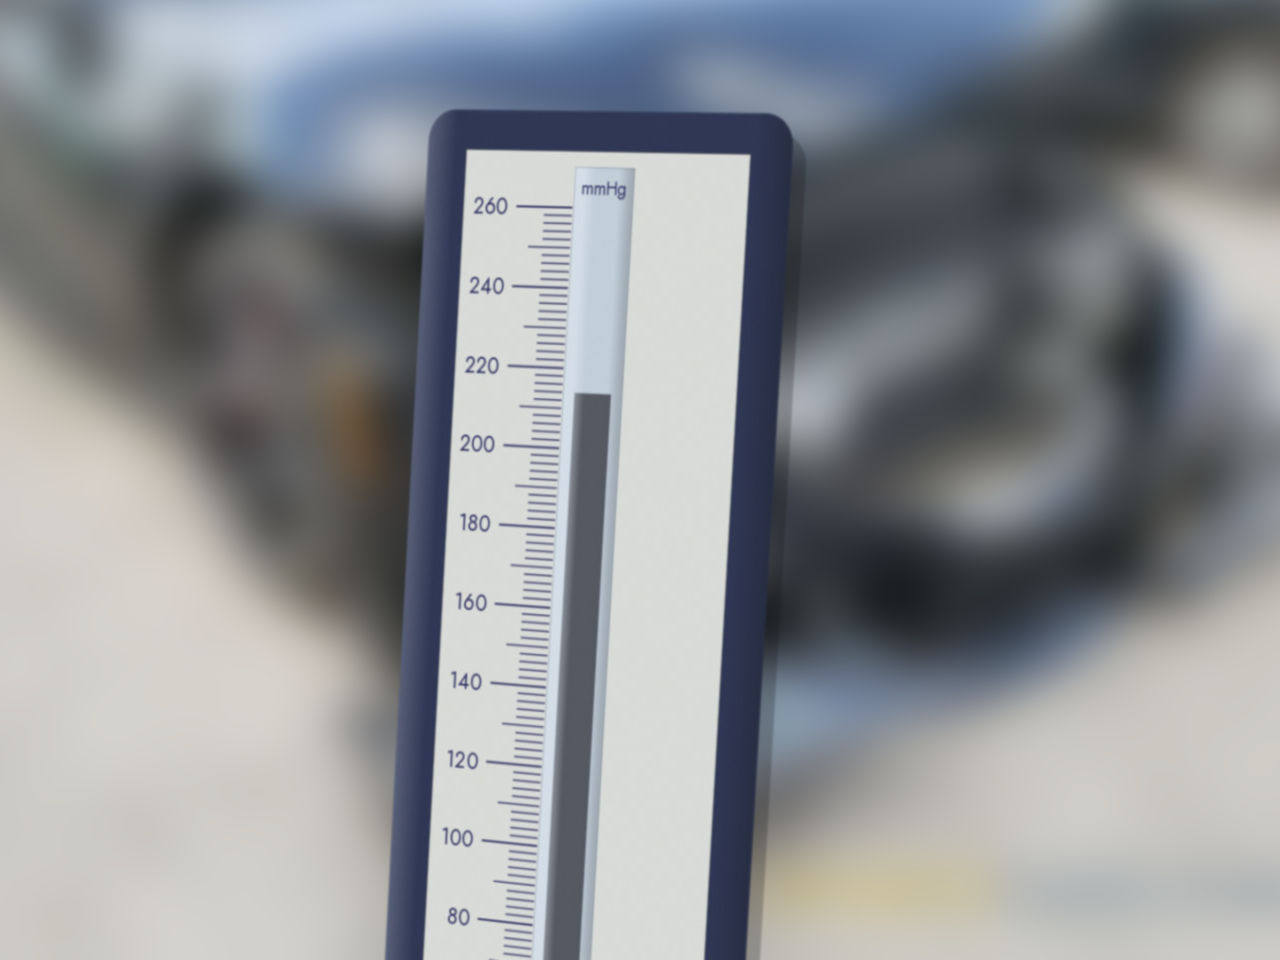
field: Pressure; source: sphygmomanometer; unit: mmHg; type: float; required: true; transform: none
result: 214 mmHg
